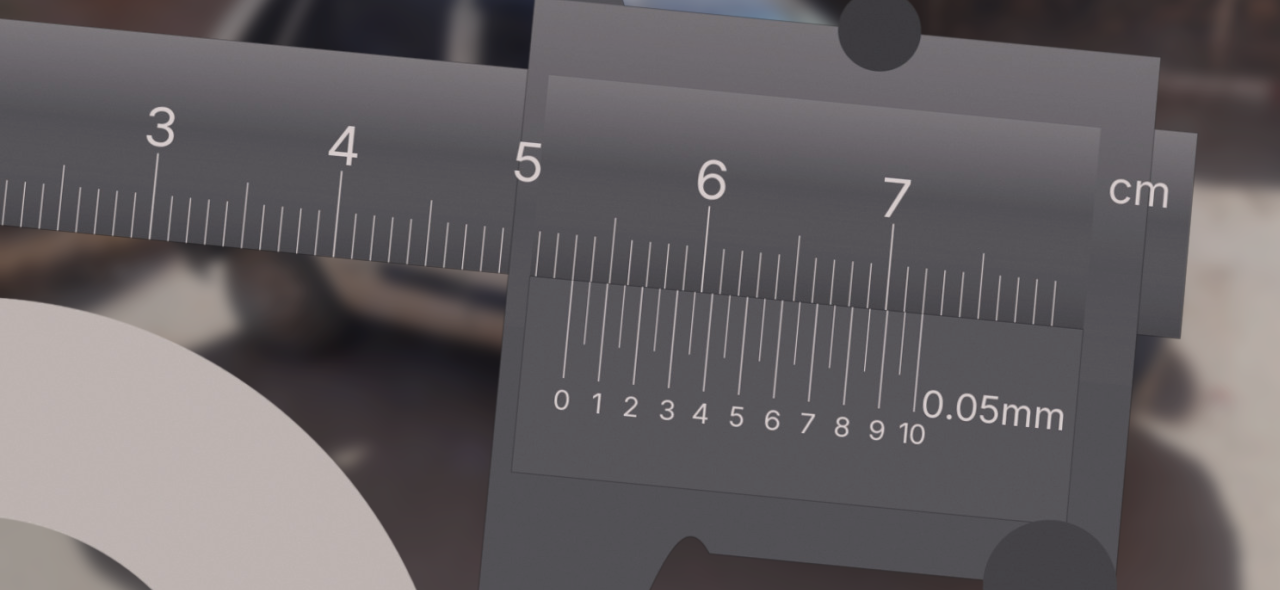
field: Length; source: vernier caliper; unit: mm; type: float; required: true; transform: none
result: 53.0 mm
